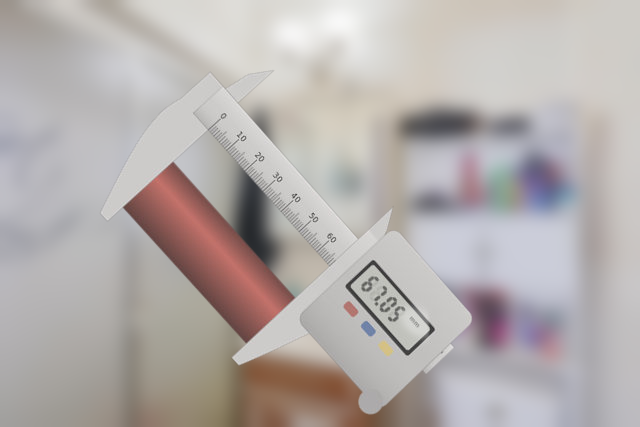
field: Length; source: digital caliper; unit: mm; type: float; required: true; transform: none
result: 67.05 mm
